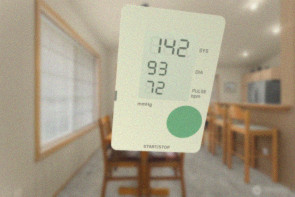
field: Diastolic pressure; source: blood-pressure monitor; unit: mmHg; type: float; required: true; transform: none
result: 93 mmHg
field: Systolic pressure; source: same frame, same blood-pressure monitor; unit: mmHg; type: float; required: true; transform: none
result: 142 mmHg
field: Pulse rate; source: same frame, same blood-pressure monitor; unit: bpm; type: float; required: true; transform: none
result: 72 bpm
